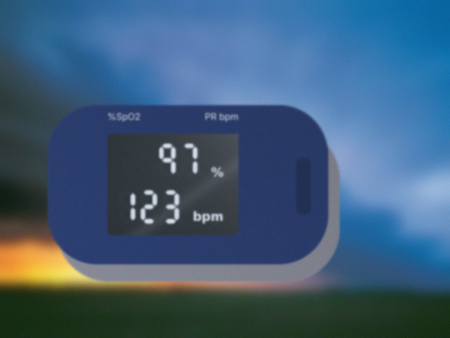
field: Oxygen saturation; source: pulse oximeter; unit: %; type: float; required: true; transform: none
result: 97 %
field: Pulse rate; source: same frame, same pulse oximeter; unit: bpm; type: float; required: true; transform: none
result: 123 bpm
